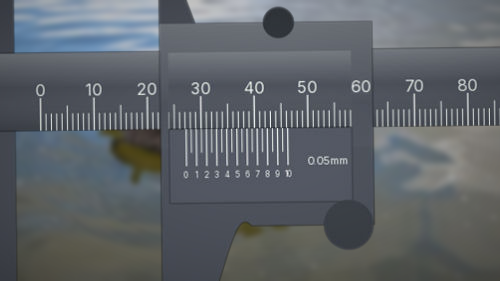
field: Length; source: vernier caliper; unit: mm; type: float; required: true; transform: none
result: 27.2 mm
